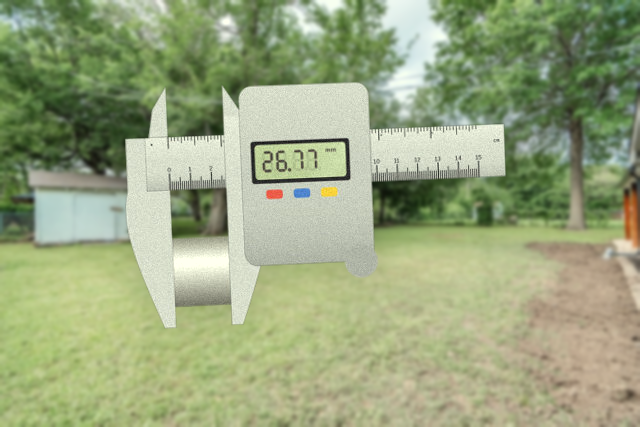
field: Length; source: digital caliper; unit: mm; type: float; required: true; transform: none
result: 26.77 mm
